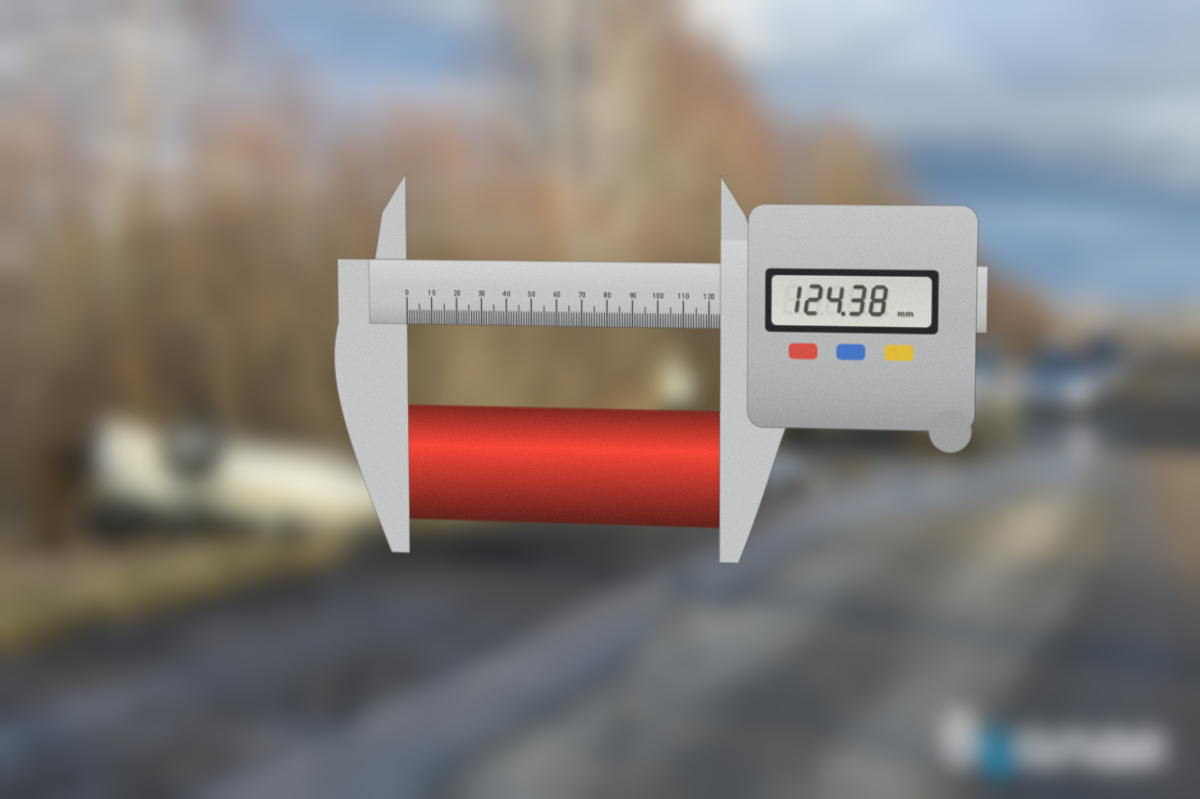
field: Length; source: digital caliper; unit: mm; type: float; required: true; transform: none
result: 124.38 mm
